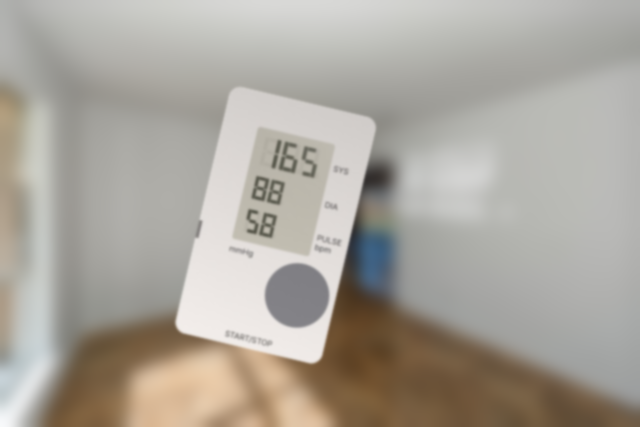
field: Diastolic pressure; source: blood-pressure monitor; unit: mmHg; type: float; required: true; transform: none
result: 88 mmHg
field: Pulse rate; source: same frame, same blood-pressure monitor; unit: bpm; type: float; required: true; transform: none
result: 58 bpm
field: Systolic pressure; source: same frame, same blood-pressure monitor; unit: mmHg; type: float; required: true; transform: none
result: 165 mmHg
